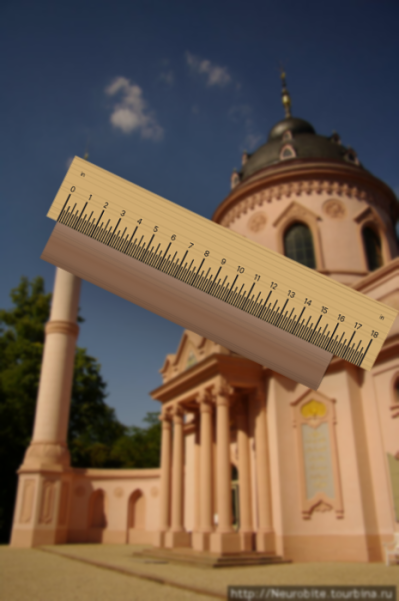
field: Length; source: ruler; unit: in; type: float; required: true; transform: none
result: 16.5 in
